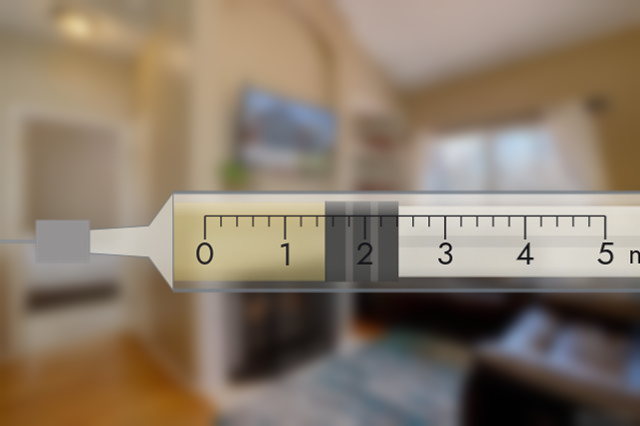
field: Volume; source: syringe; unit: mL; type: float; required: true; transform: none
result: 1.5 mL
